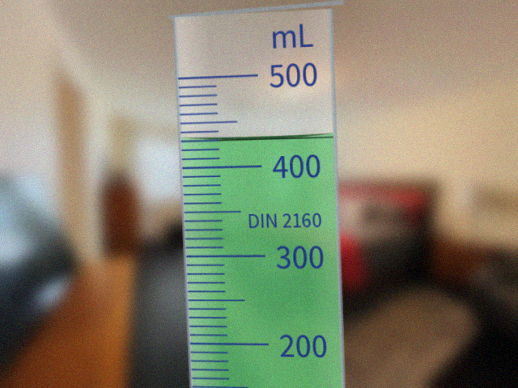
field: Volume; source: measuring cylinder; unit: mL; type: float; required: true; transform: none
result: 430 mL
